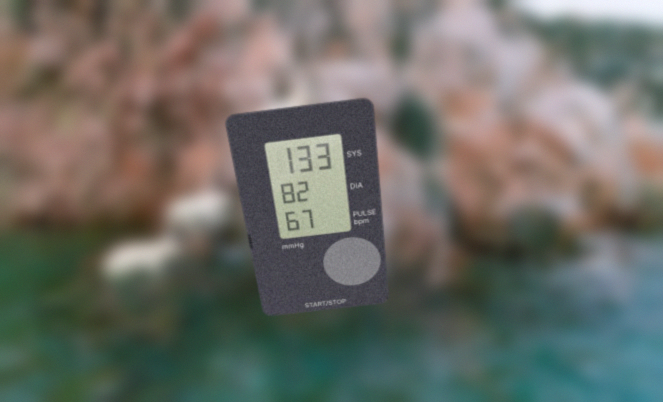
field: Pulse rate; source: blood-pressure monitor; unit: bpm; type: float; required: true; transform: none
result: 67 bpm
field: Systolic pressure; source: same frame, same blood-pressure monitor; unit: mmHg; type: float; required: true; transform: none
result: 133 mmHg
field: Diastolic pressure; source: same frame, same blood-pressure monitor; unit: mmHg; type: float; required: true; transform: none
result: 82 mmHg
